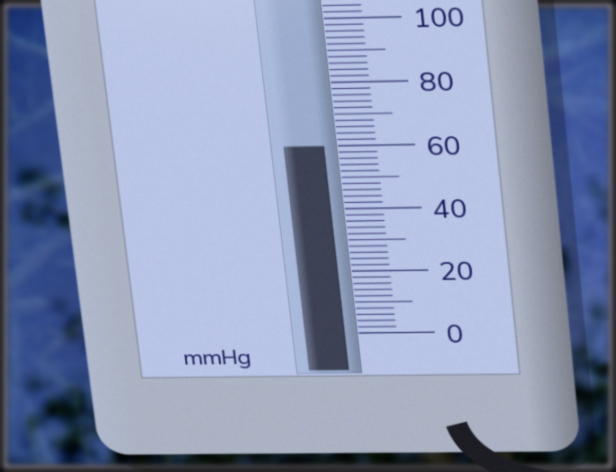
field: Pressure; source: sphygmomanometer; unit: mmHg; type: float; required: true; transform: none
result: 60 mmHg
